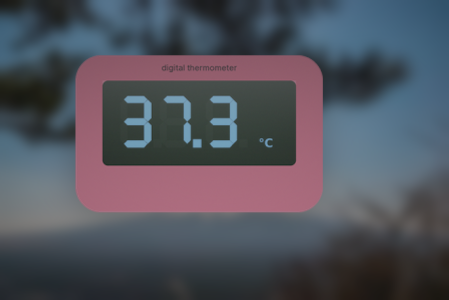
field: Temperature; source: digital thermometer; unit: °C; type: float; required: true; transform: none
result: 37.3 °C
